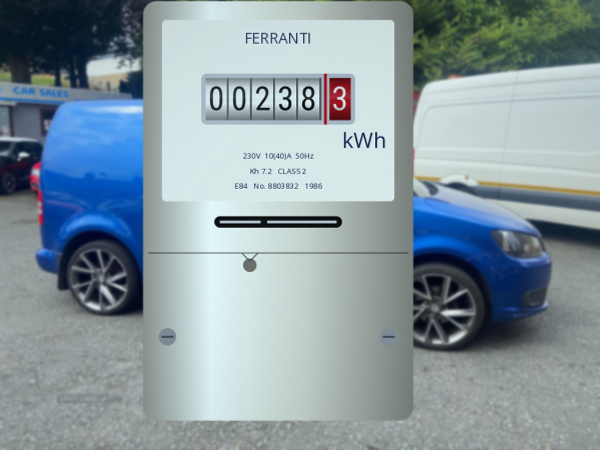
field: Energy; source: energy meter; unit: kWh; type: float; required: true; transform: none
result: 238.3 kWh
